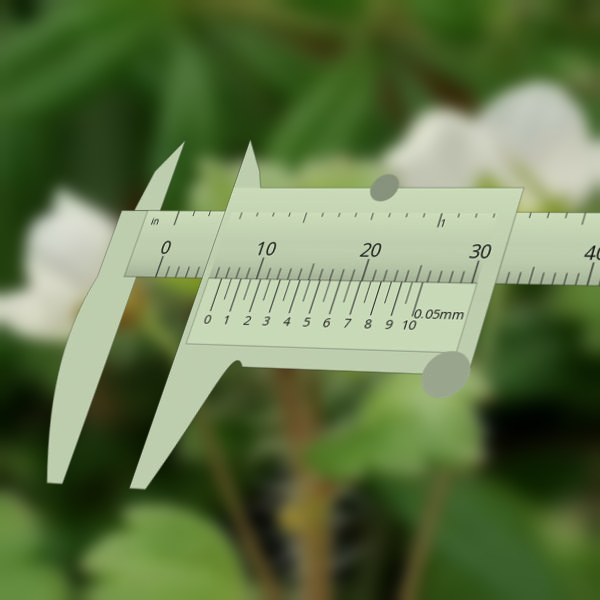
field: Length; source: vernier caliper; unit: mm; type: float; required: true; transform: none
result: 6.6 mm
